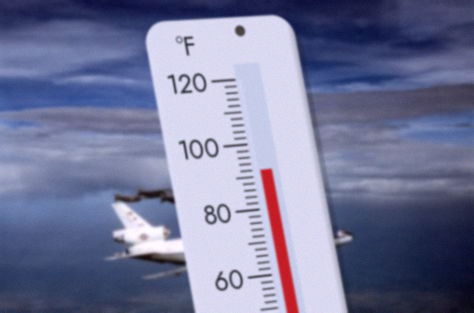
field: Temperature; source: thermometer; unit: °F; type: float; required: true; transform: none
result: 92 °F
